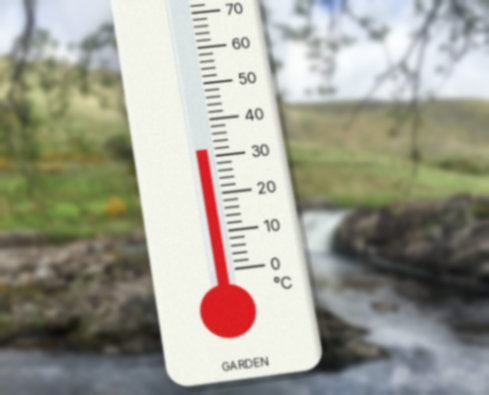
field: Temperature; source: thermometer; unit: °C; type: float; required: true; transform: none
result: 32 °C
